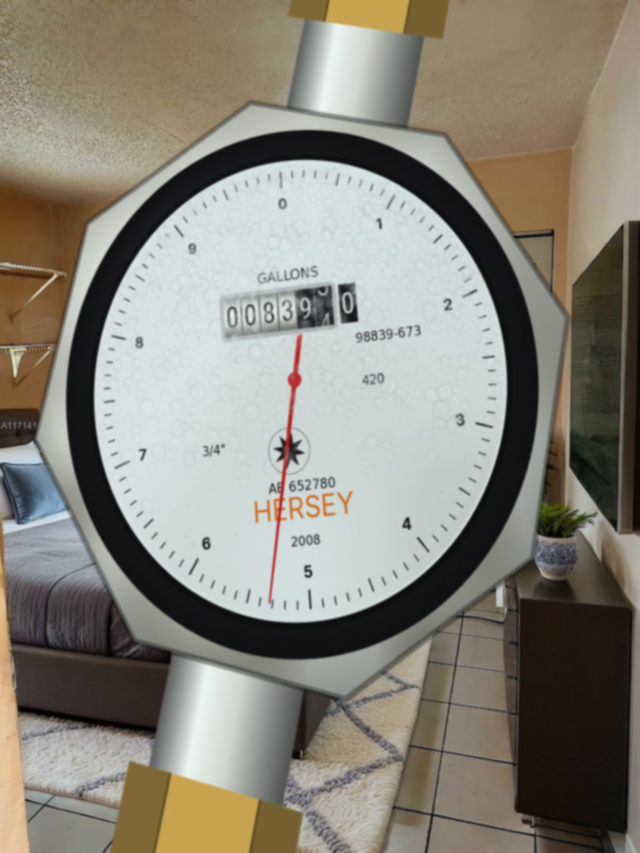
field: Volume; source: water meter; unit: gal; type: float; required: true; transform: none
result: 83935.3 gal
